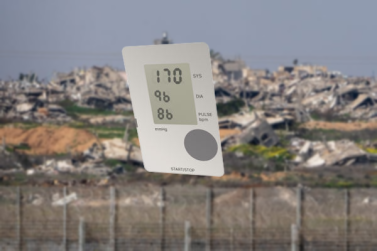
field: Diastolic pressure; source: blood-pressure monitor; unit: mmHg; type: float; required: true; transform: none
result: 96 mmHg
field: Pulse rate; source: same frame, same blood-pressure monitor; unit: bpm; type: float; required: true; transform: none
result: 86 bpm
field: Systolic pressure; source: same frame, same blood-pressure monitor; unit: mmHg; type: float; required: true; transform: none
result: 170 mmHg
